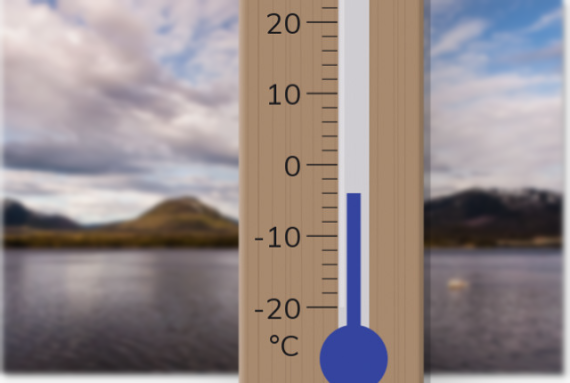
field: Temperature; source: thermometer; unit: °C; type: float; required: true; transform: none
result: -4 °C
